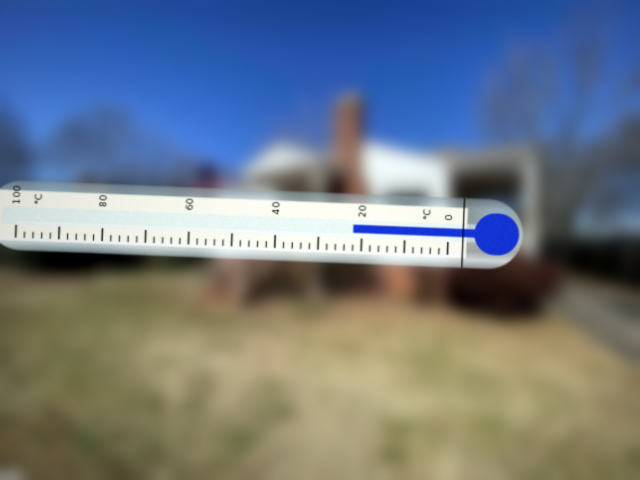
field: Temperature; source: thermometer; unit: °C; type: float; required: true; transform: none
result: 22 °C
